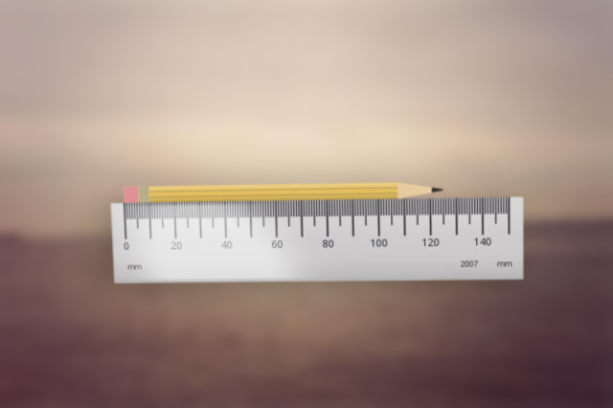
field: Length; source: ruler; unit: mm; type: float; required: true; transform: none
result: 125 mm
